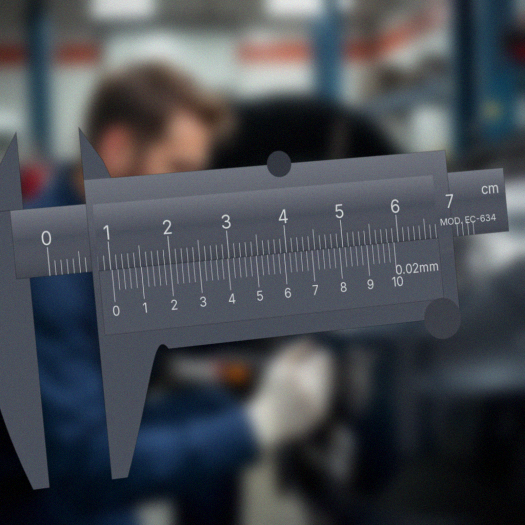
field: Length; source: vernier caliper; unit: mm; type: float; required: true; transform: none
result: 10.2 mm
